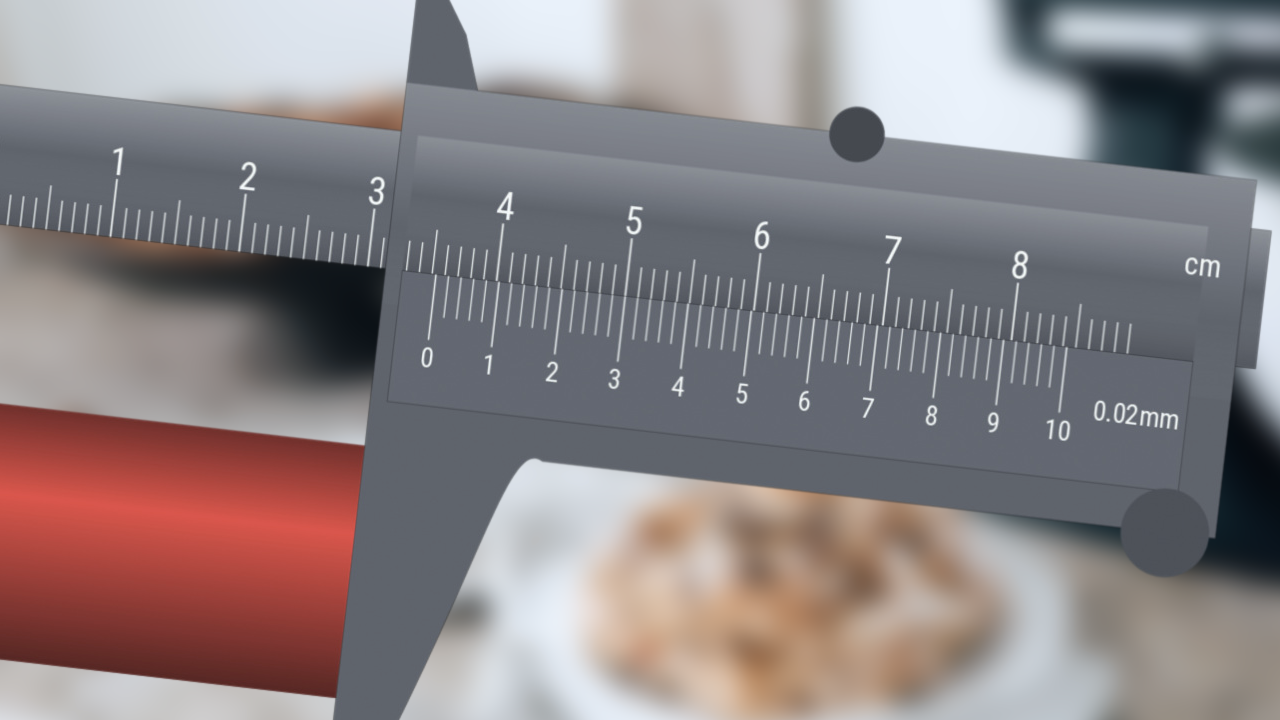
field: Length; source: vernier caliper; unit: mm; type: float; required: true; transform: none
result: 35.3 mm
